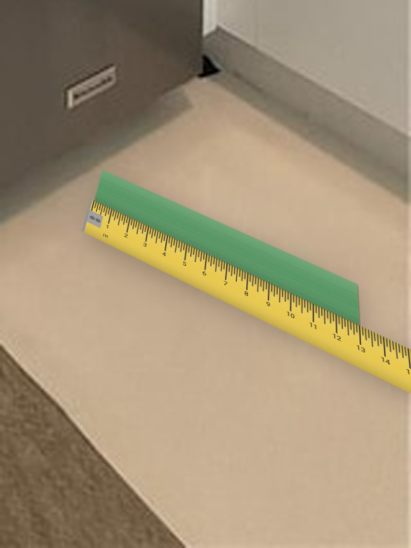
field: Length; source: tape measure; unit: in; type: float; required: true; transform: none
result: 13 in
